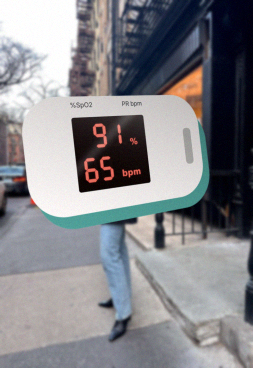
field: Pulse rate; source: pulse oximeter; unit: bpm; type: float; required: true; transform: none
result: 65 bpm
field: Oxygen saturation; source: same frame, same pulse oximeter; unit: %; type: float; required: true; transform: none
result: 91 %
